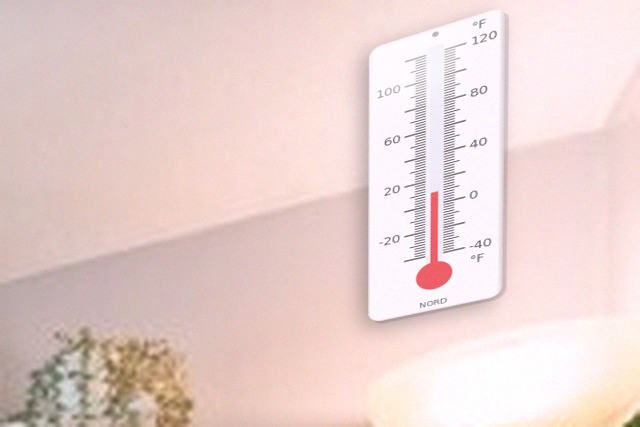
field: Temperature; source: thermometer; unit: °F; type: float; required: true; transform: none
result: 10 °F
